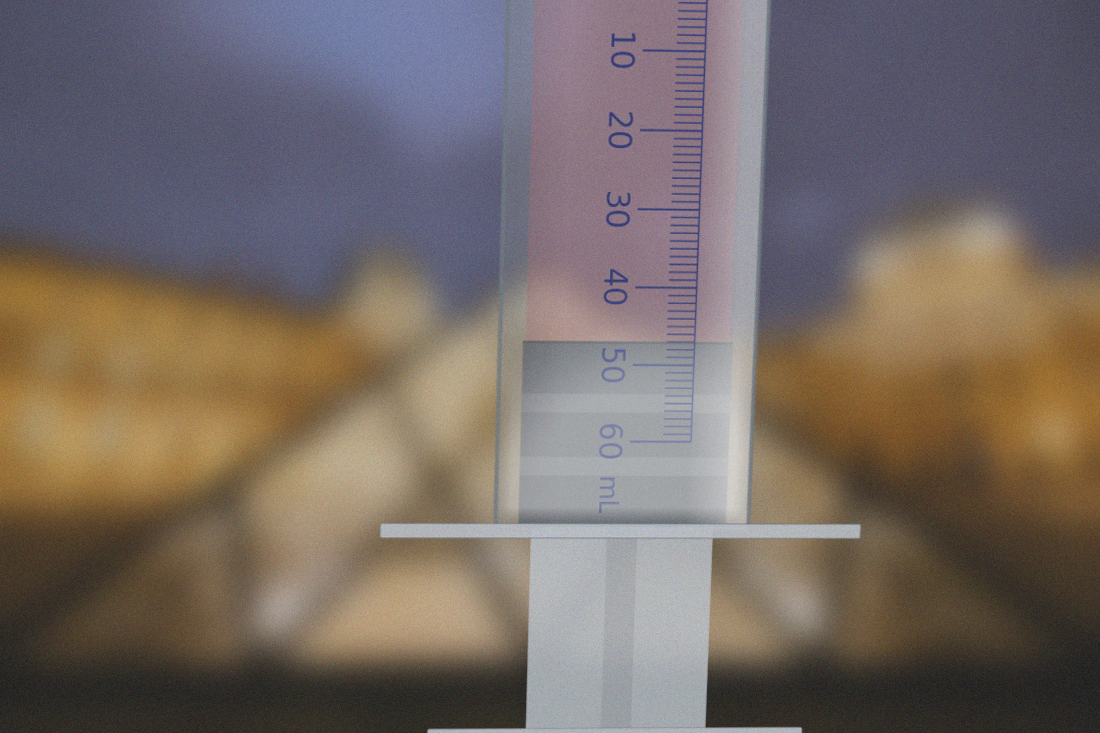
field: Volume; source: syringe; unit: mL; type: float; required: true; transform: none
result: 47 mL
